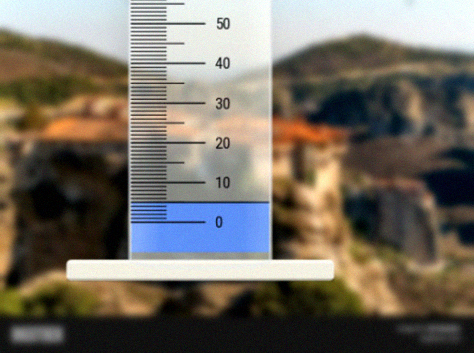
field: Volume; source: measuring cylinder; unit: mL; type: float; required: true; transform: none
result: 5 mL
